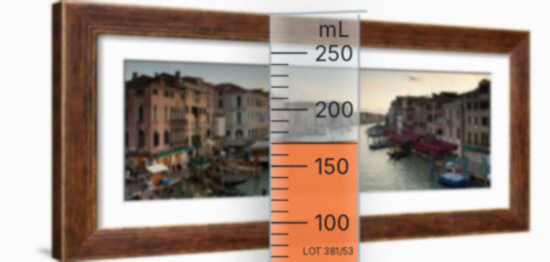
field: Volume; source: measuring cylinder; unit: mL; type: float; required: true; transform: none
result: 170 mL
